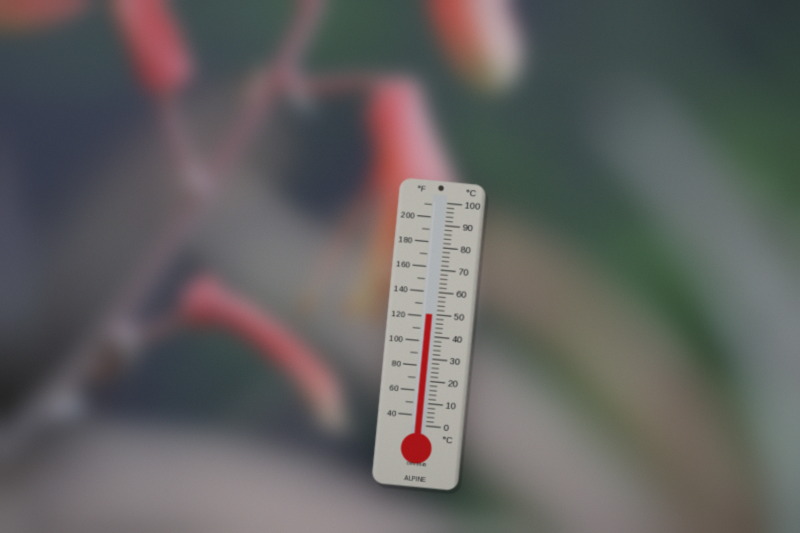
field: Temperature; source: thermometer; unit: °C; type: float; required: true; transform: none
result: 50 °C
